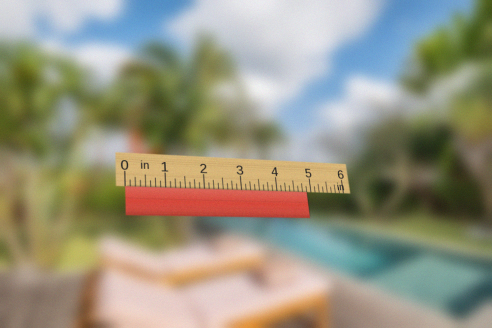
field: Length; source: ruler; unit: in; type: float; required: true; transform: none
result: 4.875 in
